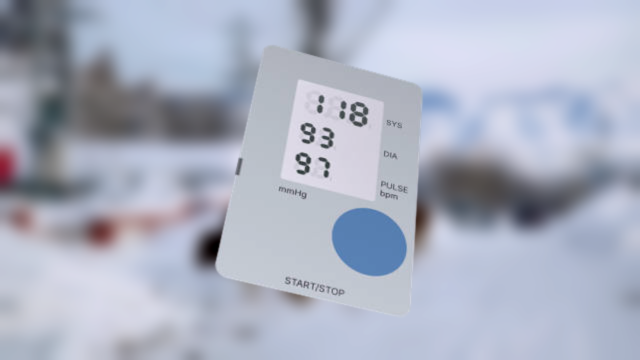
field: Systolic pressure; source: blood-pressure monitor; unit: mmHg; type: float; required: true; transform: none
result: 118 mmHg
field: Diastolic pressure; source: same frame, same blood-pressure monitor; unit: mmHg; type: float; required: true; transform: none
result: 93 mmHg
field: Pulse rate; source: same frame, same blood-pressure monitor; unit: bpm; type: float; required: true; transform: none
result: 97 bpm
